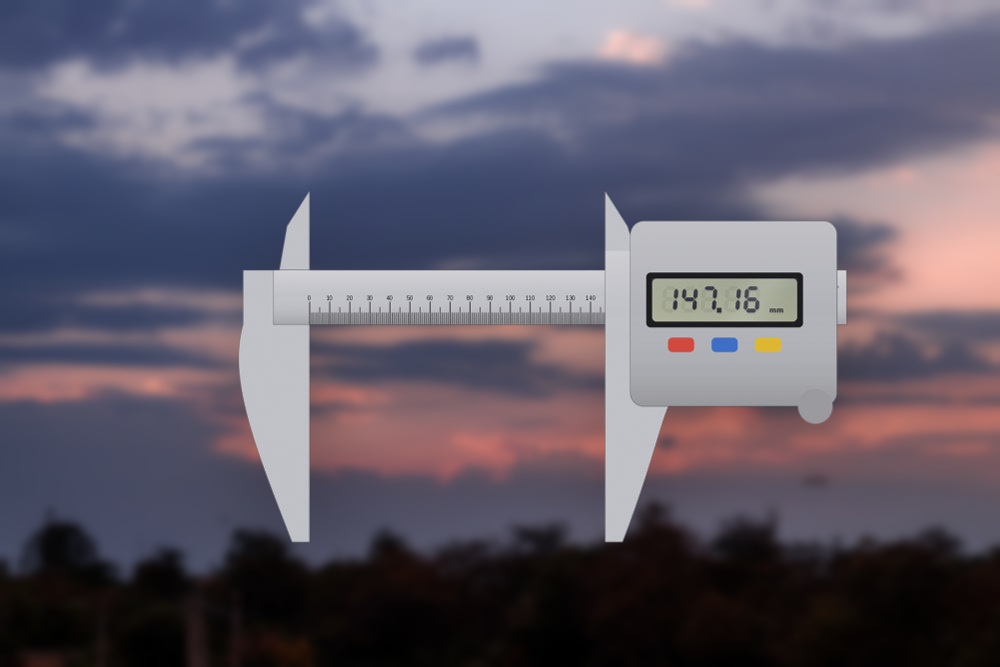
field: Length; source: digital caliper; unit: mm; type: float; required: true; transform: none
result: 147.16 mm
